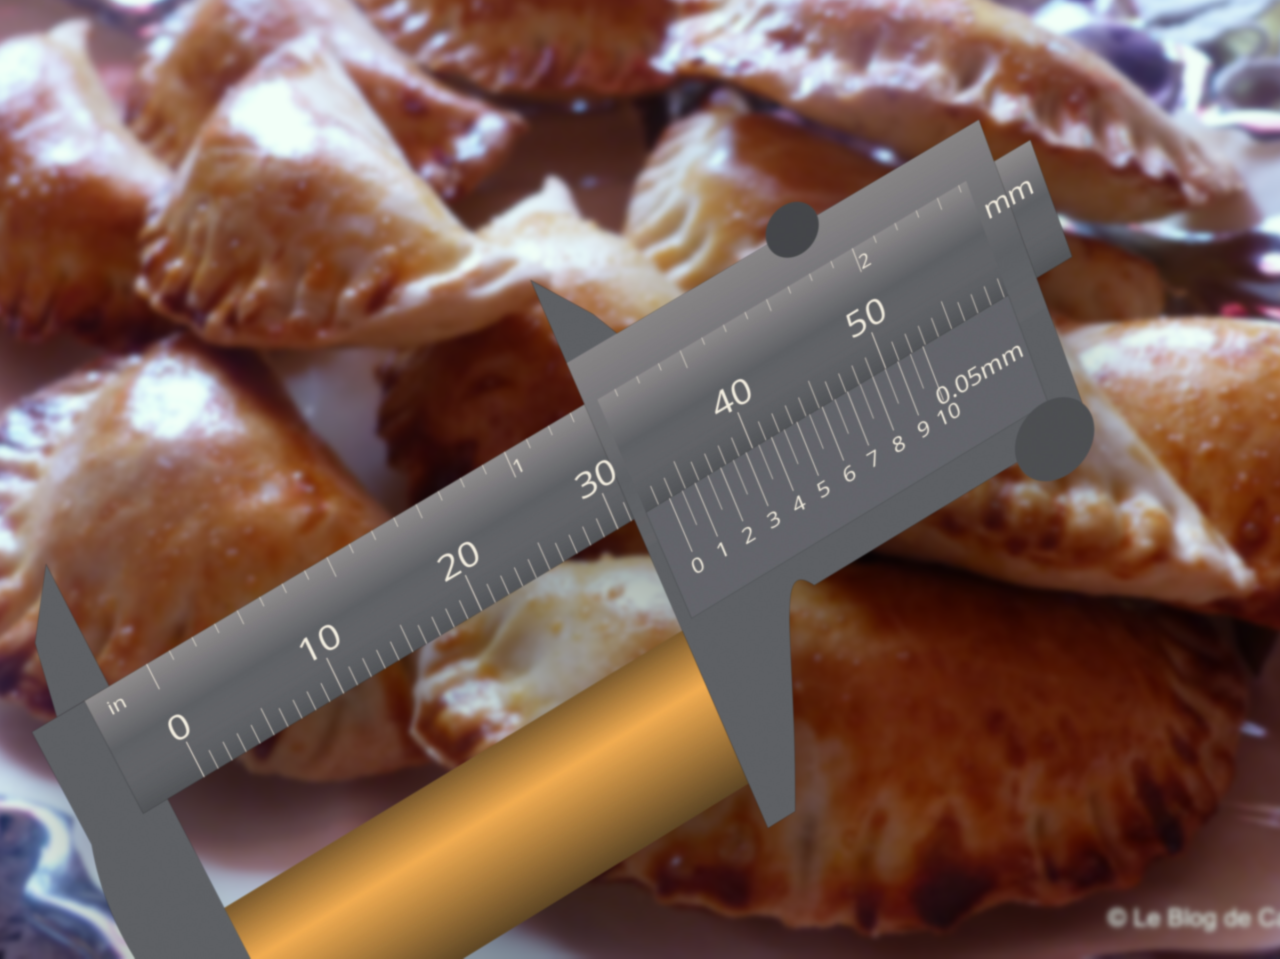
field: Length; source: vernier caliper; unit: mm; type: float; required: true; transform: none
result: 33.8 mm
